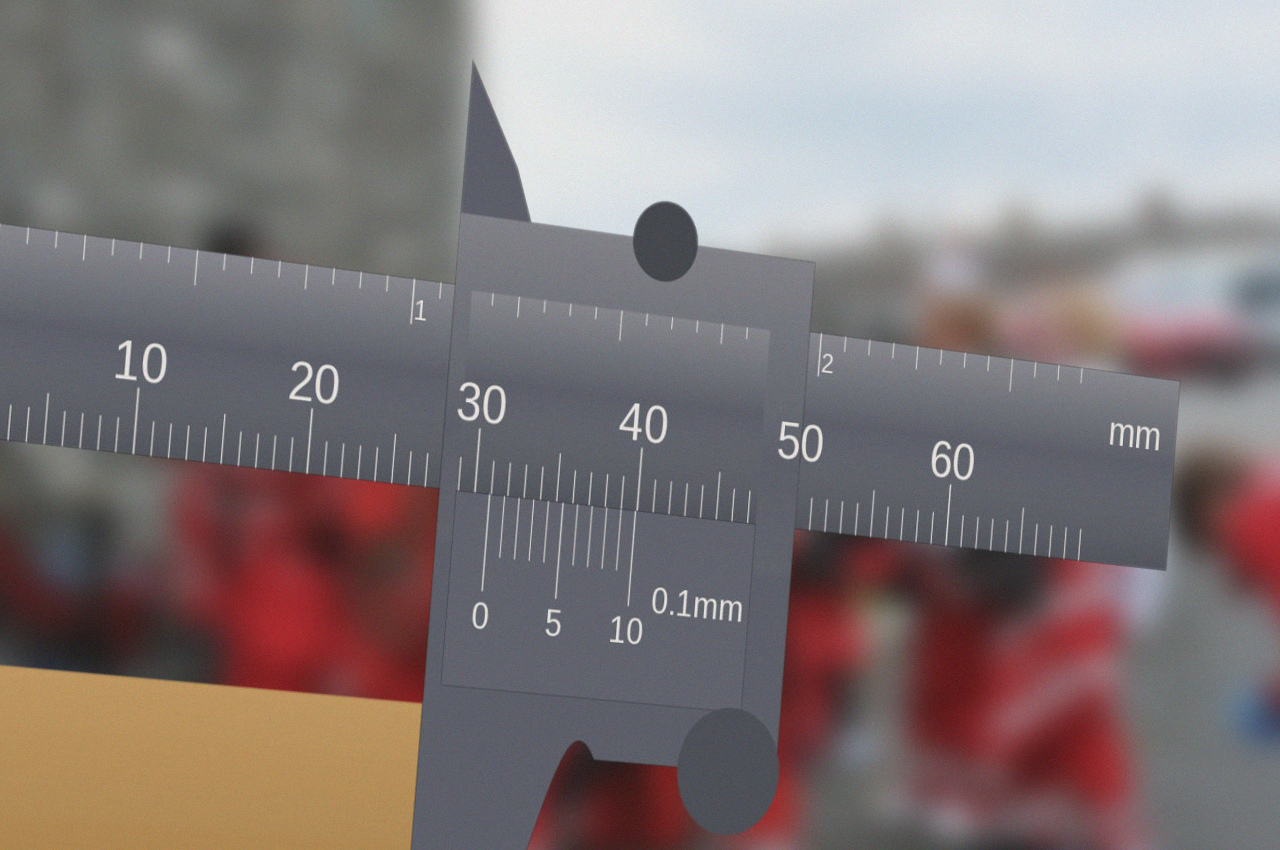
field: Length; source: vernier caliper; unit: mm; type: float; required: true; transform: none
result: 30.9 mm
